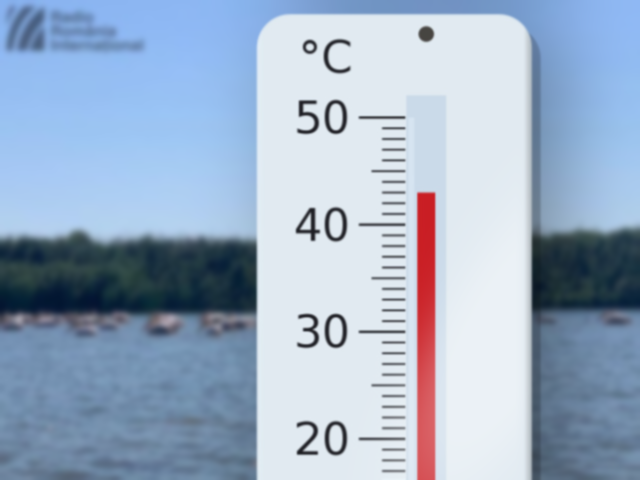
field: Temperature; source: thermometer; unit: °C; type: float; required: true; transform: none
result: 43 °C
